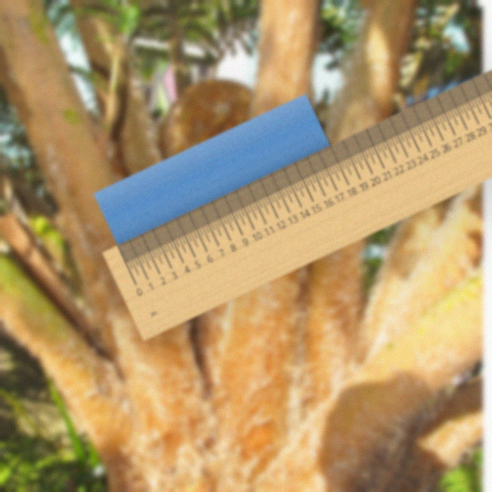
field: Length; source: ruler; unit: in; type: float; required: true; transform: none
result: 18 in
